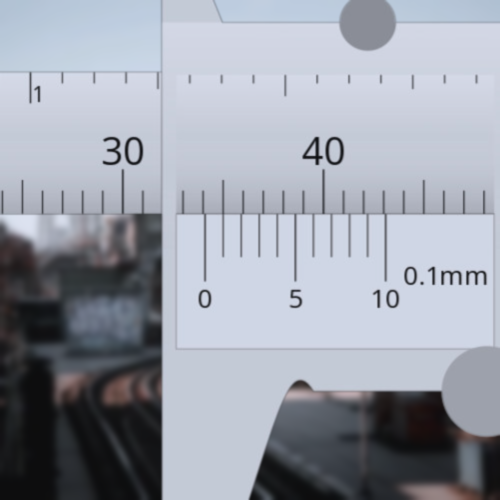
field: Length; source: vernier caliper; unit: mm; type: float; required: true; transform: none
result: 34.1 mm
